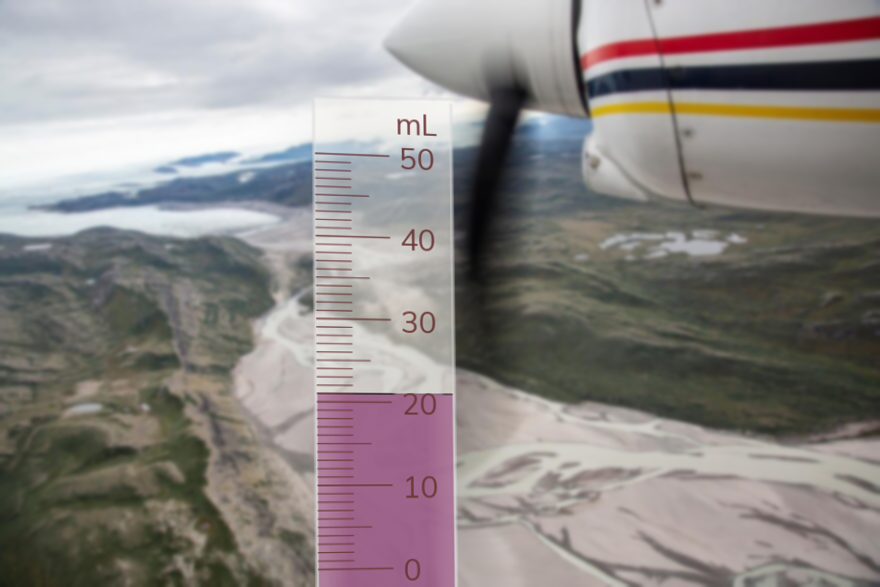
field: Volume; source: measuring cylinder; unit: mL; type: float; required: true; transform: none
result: 21 mL
